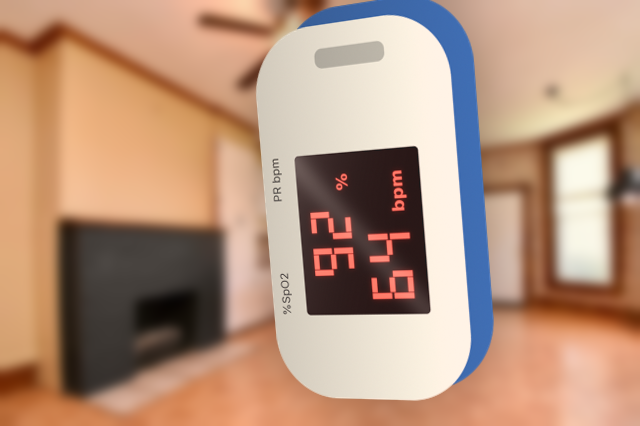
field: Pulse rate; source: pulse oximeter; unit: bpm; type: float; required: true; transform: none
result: 64 bpm
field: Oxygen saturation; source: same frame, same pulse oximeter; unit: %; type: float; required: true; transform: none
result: 92 %
